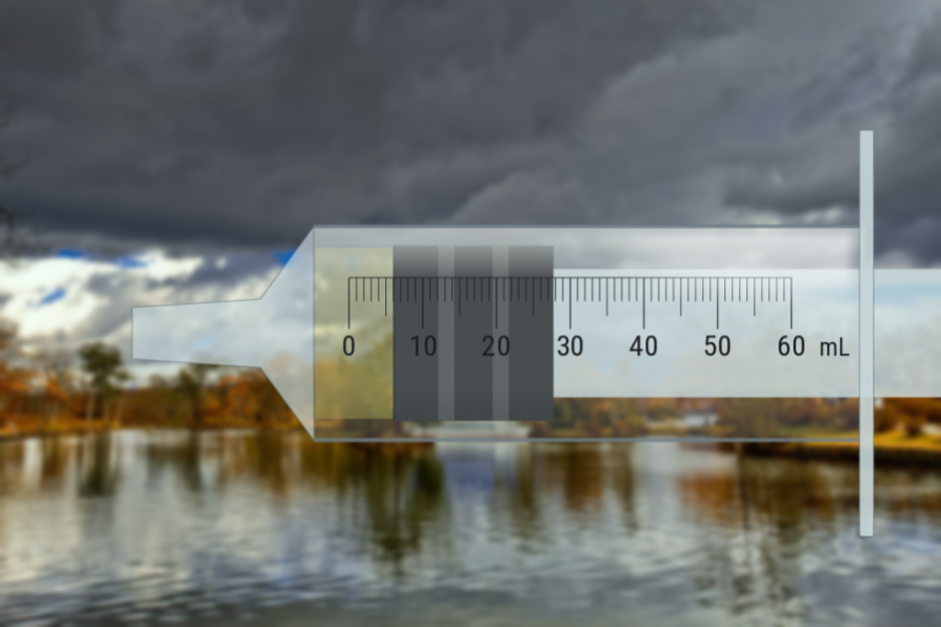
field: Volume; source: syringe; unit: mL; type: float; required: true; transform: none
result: 6 mL
